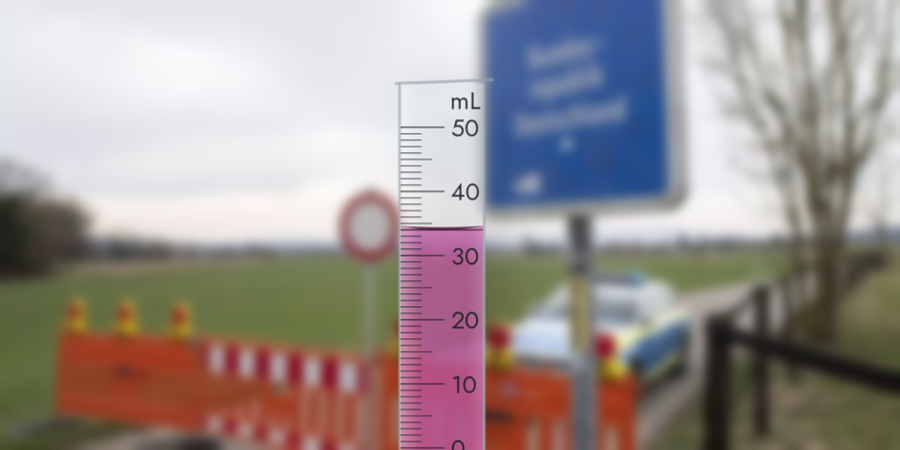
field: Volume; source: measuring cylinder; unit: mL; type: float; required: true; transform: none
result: 34 mL
